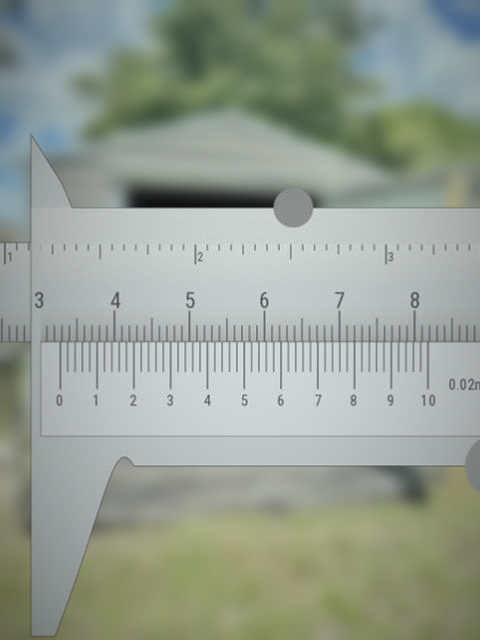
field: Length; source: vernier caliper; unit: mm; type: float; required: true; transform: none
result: 32.8 mm
